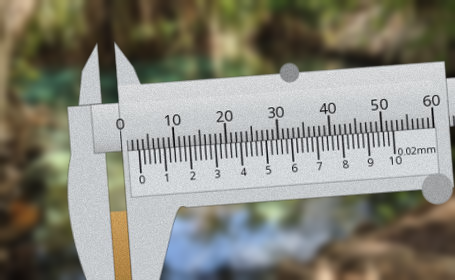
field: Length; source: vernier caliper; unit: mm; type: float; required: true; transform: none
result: 3.2 mm
